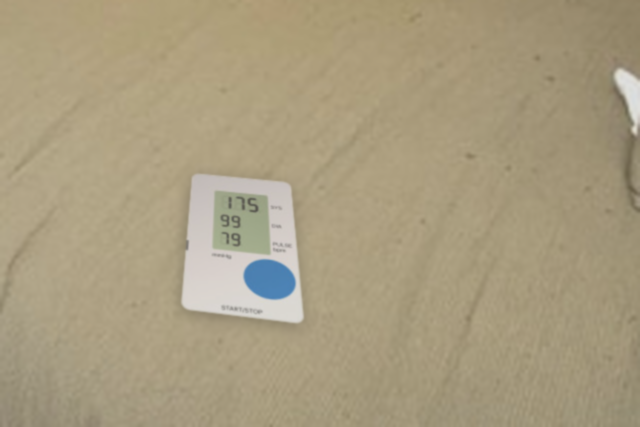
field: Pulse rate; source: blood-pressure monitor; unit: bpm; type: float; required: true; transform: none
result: 79 bpm
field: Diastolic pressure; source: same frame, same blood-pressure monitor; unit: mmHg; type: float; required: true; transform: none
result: 99 mmHg
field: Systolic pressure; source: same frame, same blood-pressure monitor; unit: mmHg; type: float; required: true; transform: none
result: 175 mmHg
